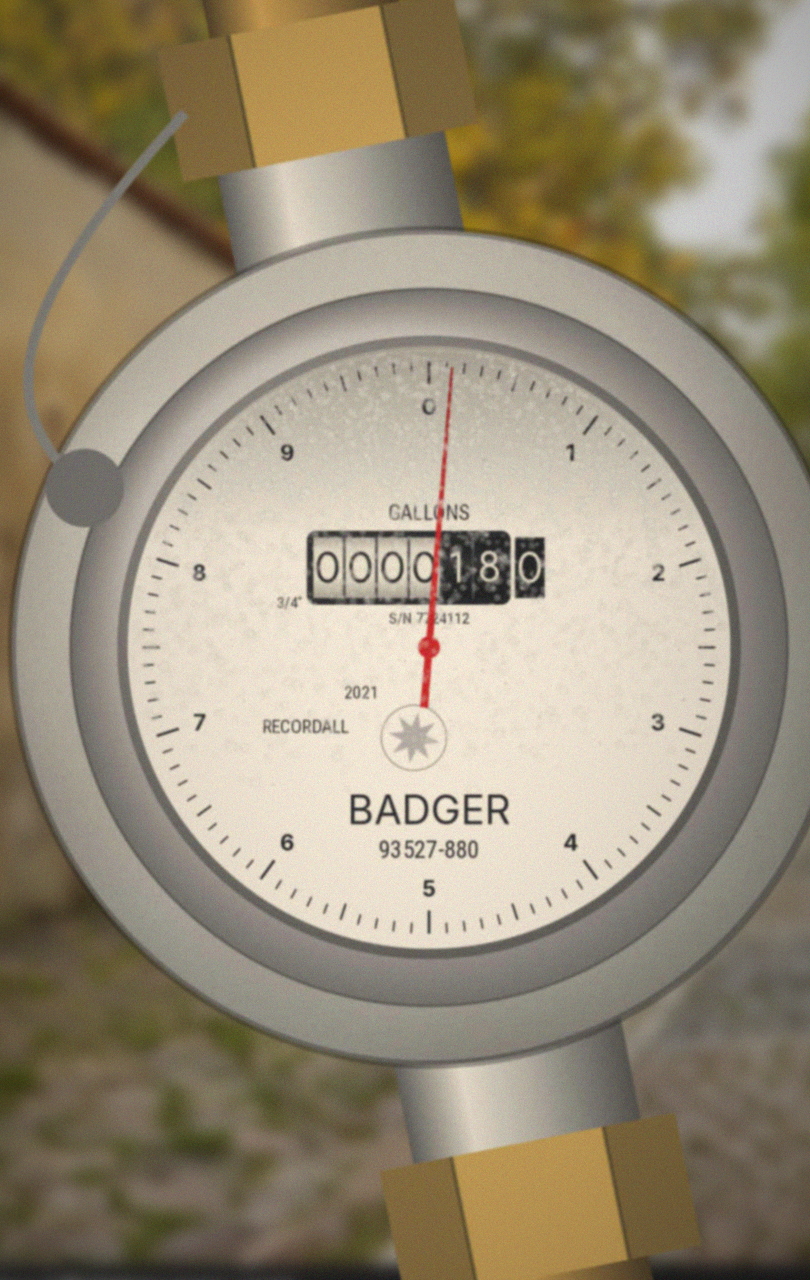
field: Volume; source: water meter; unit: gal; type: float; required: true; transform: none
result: 180.1 gal
